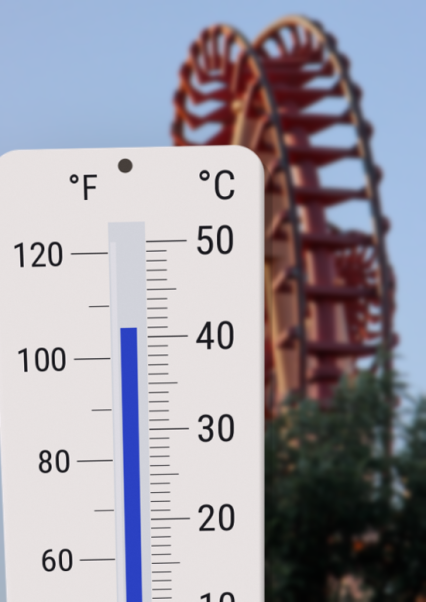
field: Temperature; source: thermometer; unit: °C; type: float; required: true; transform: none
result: 41 °C
